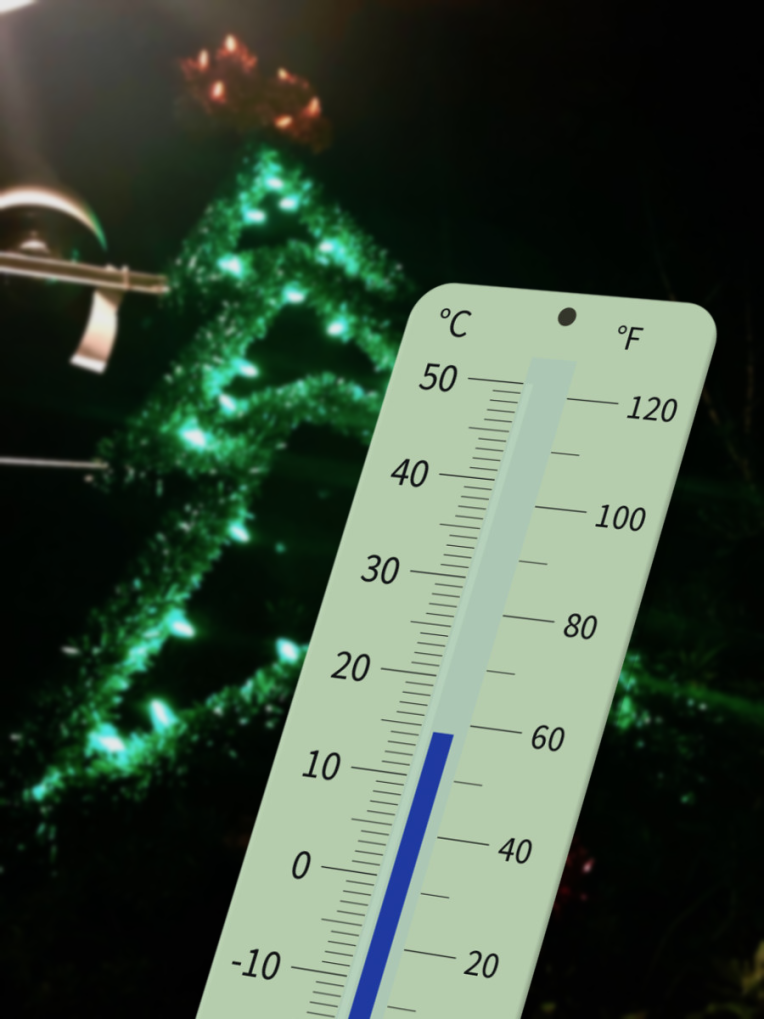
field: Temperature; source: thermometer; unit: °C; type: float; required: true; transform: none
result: 14.5 °C
